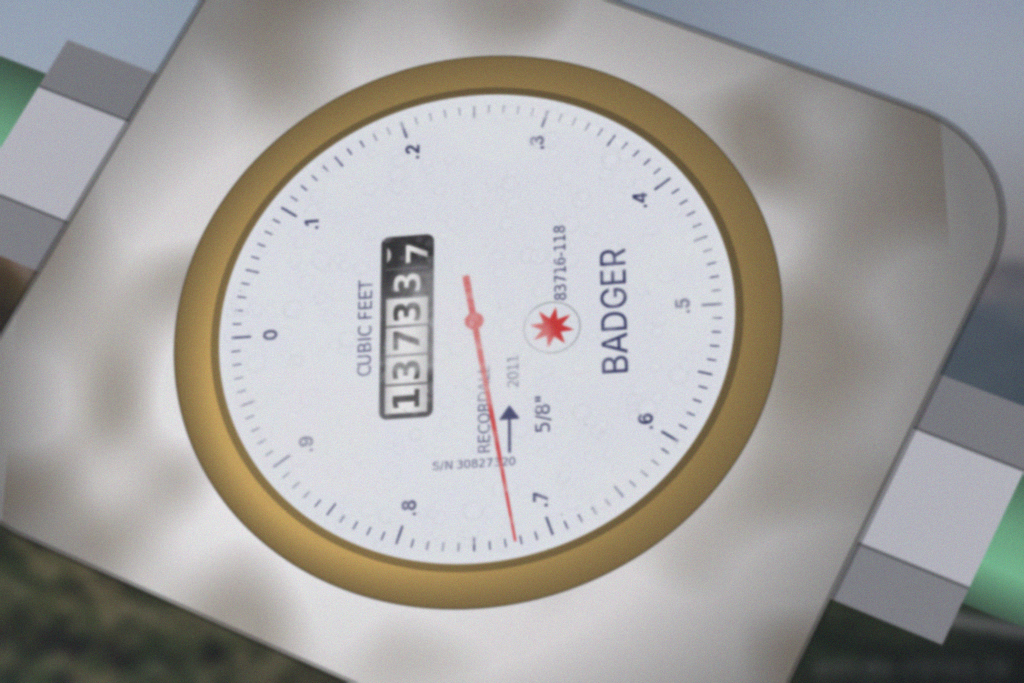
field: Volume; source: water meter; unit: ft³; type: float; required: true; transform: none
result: 137336.72 ft³
